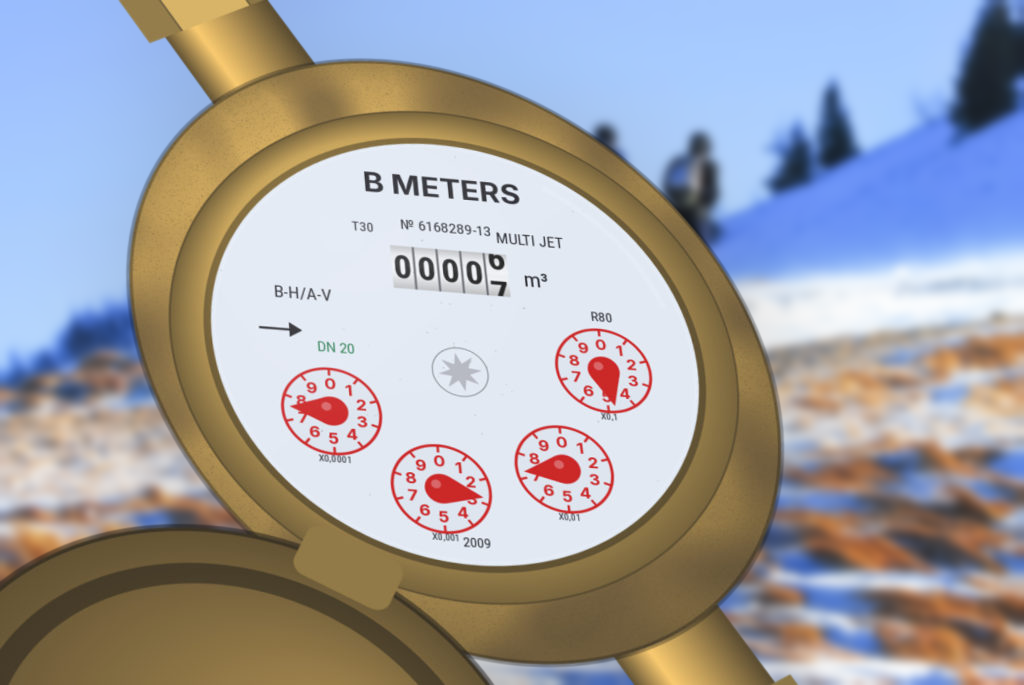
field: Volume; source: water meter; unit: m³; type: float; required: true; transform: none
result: 6.4727 m³
